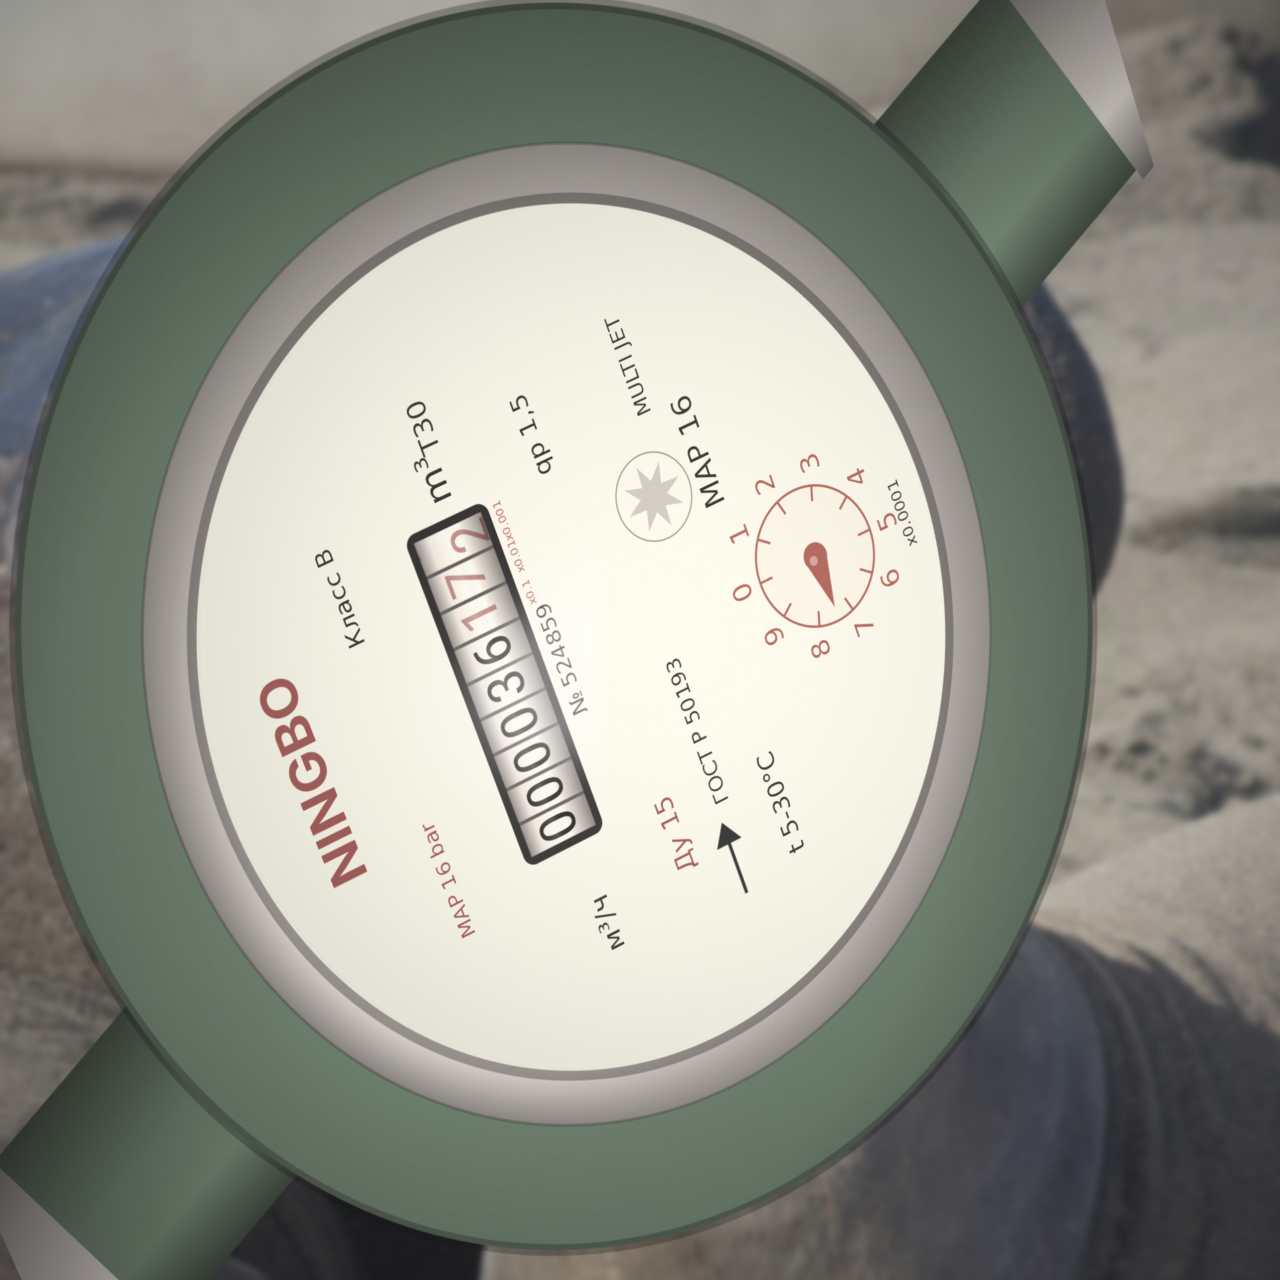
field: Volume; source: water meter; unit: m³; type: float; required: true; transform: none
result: 36.1717 m³
